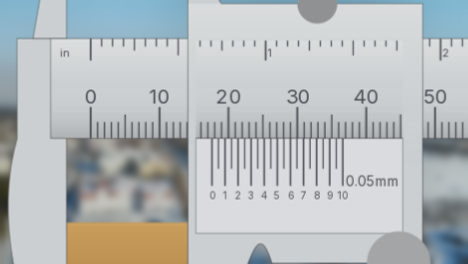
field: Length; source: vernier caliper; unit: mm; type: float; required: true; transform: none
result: 17.6 mm
